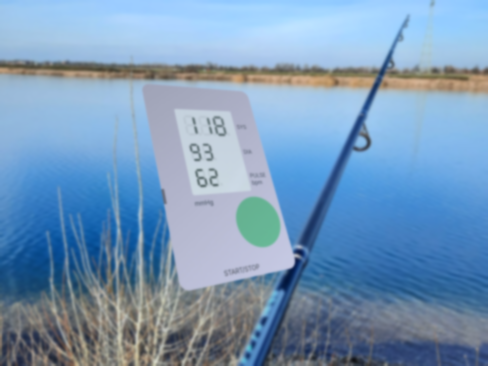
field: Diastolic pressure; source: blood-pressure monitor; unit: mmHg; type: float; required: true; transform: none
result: 93 mmHg
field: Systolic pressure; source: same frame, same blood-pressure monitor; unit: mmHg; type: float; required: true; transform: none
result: 118 mmHg
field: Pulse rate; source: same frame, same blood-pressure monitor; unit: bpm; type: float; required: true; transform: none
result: 62 bpm
